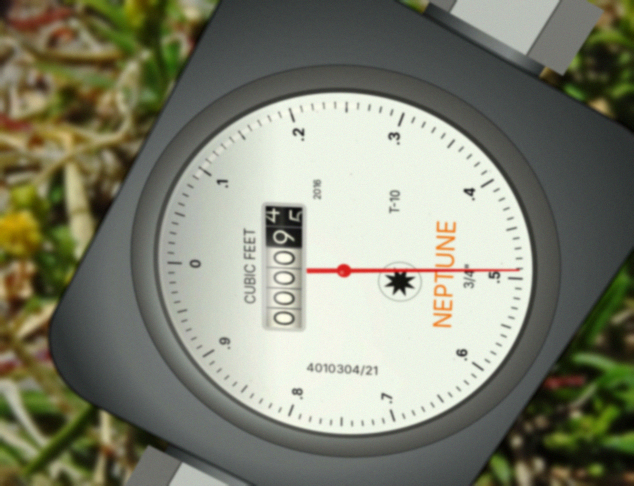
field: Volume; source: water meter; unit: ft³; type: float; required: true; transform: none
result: 94.49 ft³
